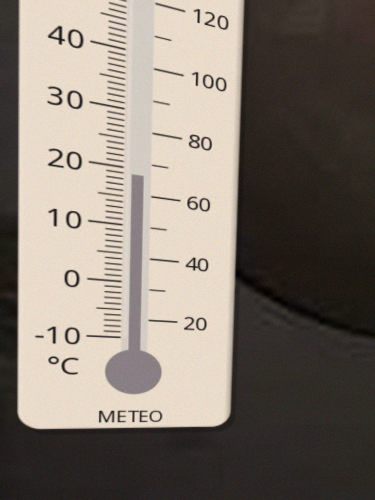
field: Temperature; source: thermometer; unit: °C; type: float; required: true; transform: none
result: 19 °C
